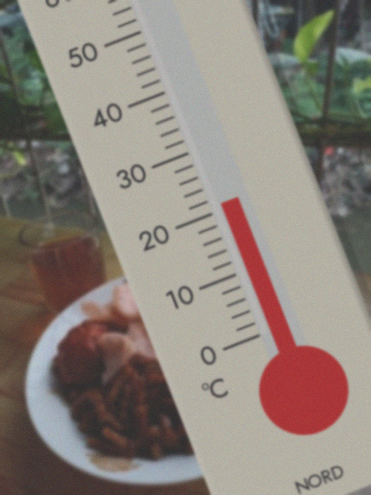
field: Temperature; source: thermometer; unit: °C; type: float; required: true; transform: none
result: 21 °C
